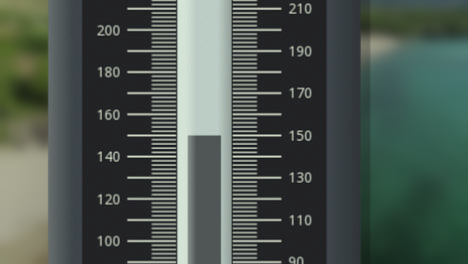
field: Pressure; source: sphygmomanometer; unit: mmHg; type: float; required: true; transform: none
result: 150 mmHg
